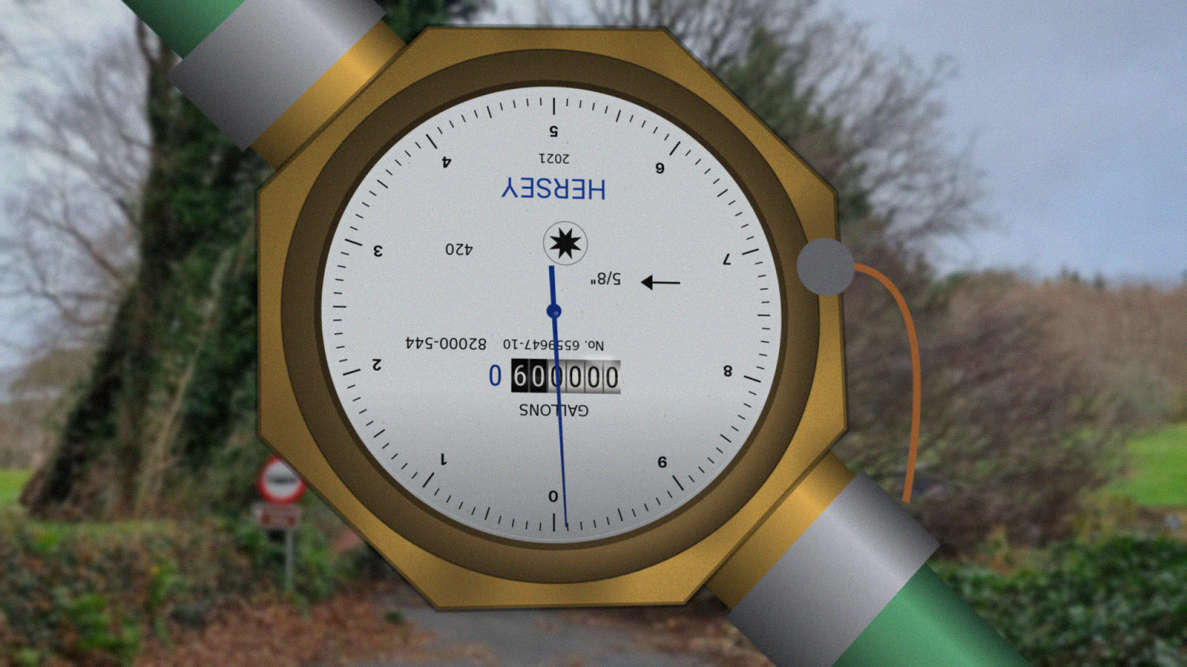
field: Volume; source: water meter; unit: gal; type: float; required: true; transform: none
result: 89.9 gal
